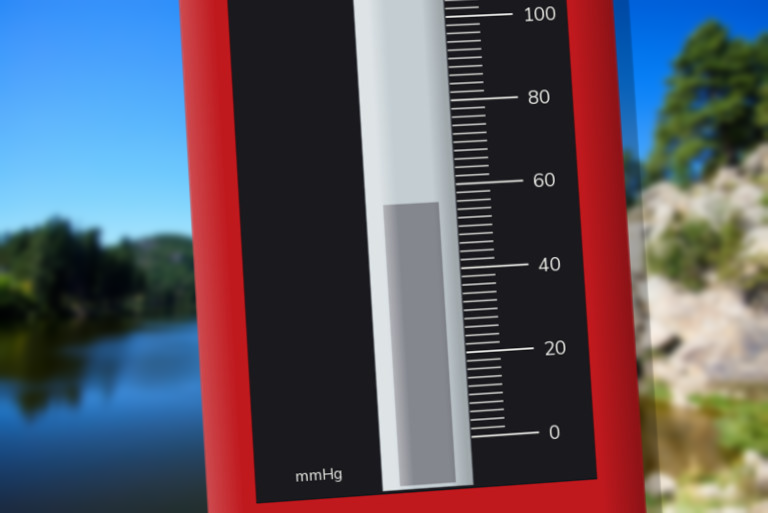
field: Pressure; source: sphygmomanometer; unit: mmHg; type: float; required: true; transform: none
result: 56 mmHg
